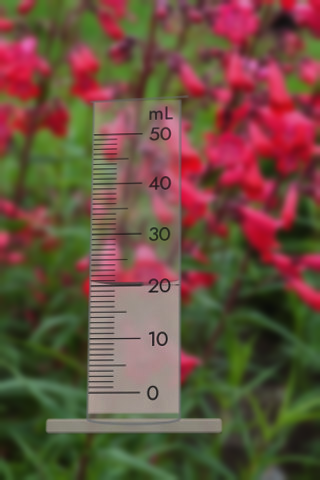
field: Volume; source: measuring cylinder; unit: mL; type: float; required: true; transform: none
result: 20 mL
